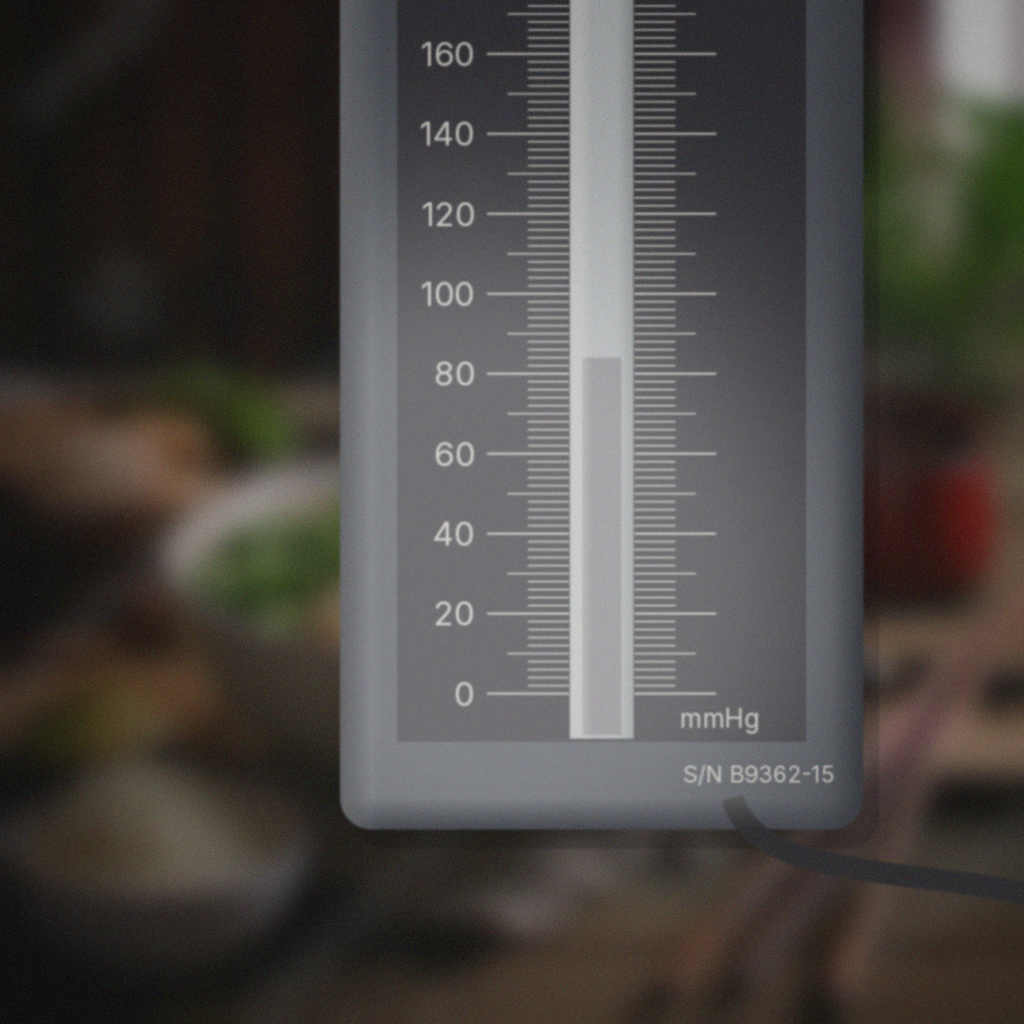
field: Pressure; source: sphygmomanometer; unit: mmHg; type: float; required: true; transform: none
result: 84 mmHg
